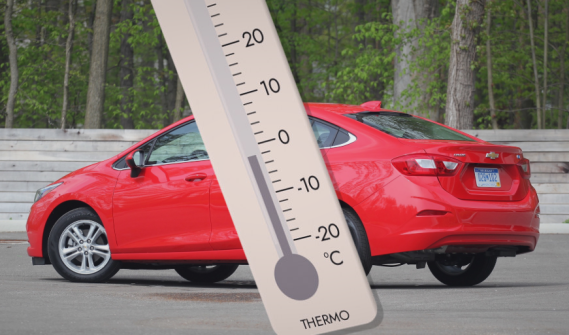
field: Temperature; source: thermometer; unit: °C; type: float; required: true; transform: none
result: -2 °C
